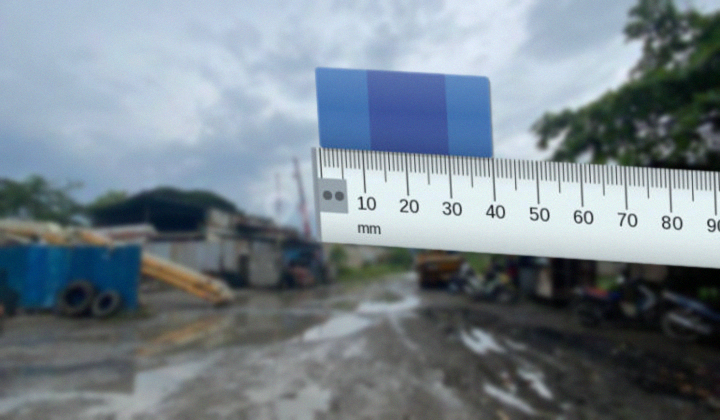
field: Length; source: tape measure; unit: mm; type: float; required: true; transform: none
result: 40 mm
